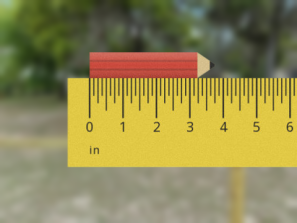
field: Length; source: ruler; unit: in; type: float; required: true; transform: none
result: 3.75 in
